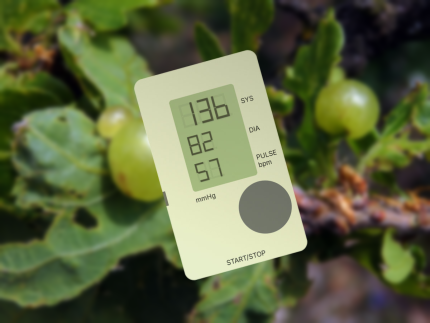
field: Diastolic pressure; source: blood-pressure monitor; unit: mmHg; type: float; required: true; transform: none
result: 82 mmHg
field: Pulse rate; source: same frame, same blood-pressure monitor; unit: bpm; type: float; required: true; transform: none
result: 57 bpm
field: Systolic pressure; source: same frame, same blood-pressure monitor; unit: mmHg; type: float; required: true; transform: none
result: 136 mmHg
